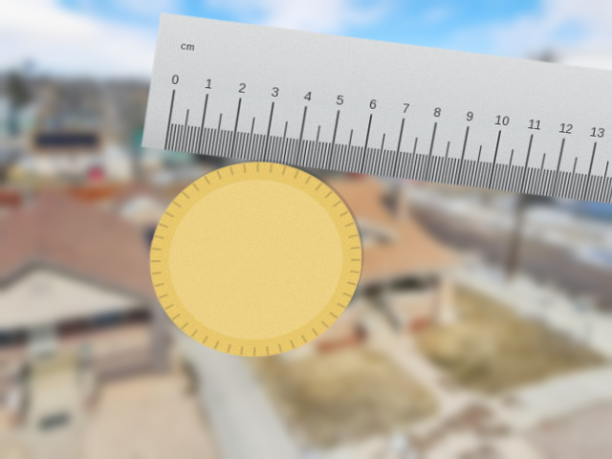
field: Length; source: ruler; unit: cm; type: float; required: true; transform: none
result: 6.5 cm
